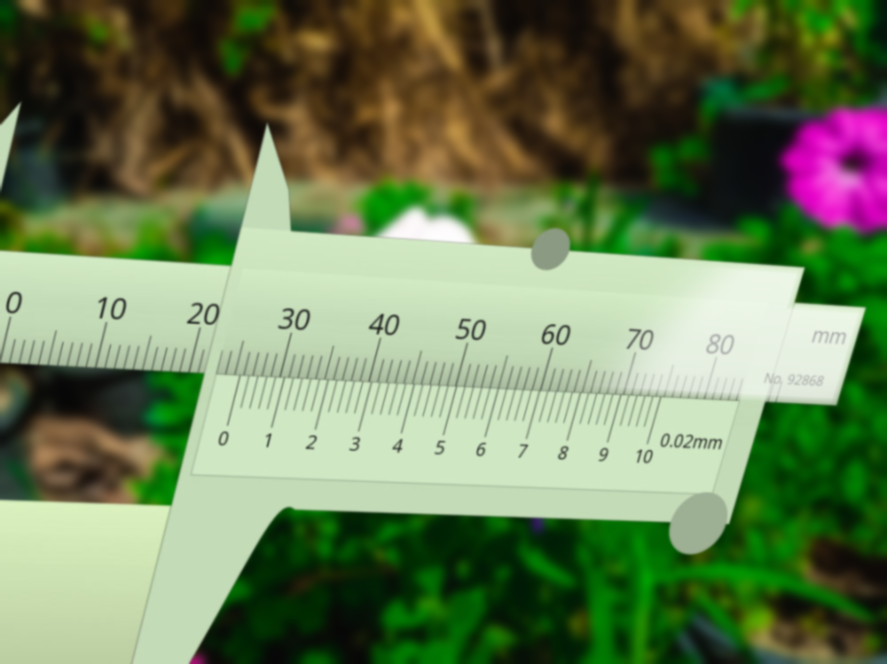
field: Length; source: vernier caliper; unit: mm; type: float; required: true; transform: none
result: 25.6 mm
